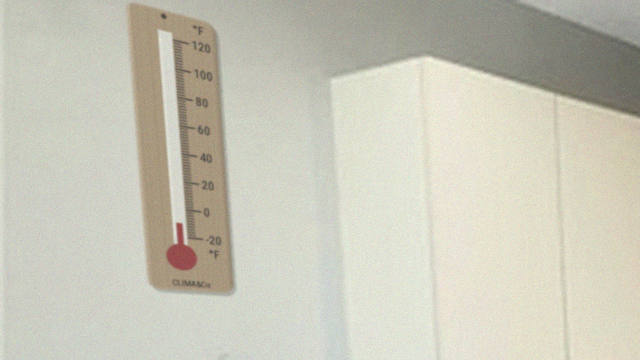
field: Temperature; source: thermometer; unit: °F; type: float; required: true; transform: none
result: -10 °F
